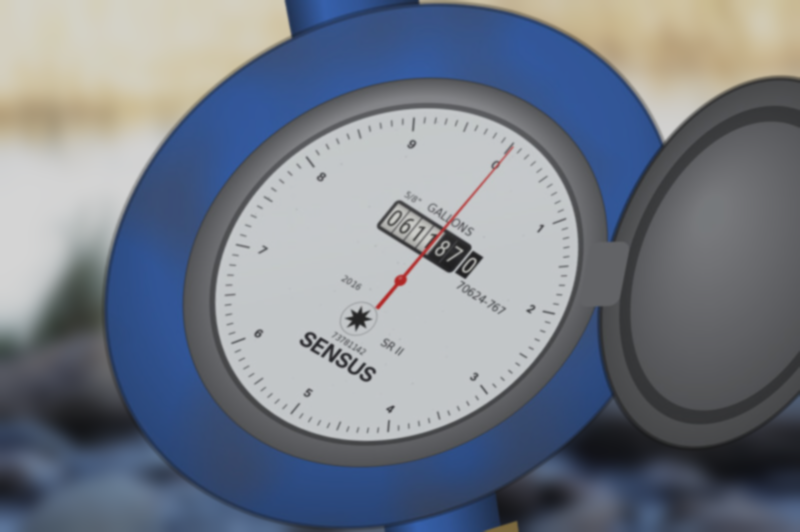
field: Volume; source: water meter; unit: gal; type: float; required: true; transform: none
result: 611870.0 gal
